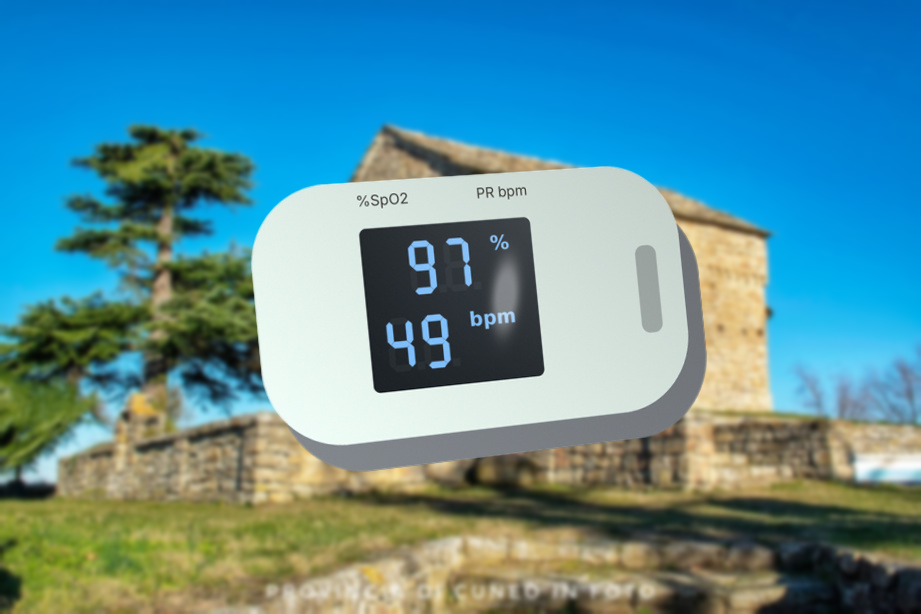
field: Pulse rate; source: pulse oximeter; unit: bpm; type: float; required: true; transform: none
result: 49 bpm
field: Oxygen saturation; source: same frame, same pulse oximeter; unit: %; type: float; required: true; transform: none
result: 97 %
